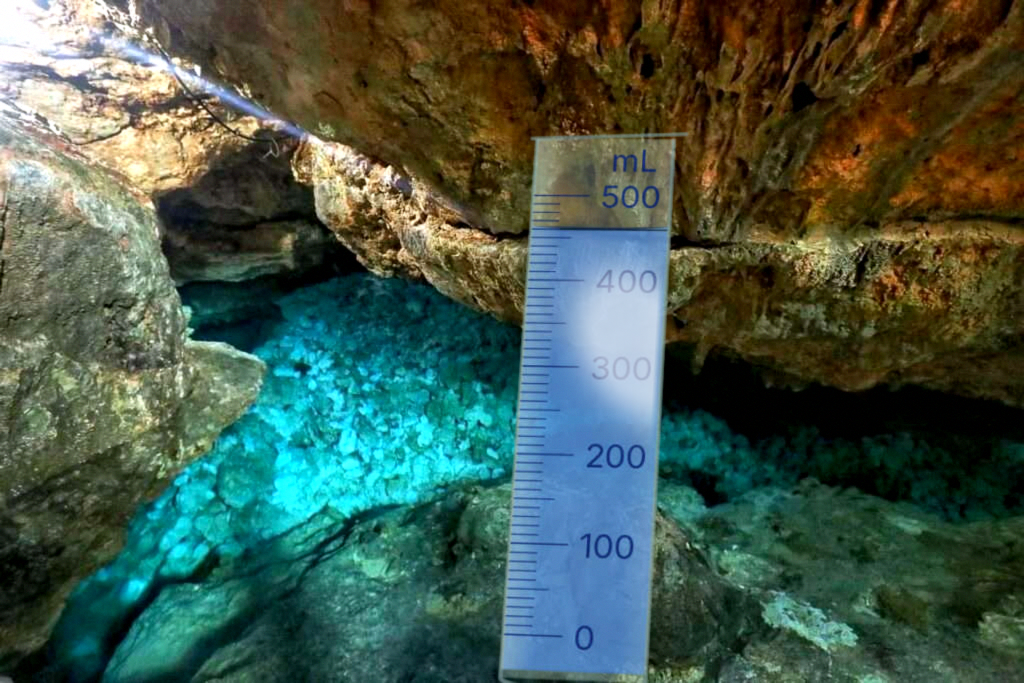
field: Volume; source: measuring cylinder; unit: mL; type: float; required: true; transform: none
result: 460 mL
